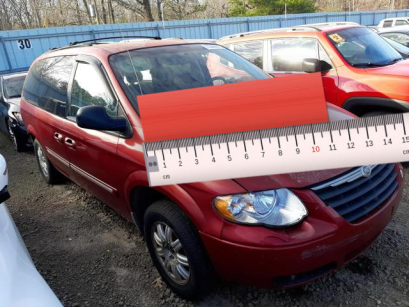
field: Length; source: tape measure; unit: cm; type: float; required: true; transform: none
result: 11 cm
